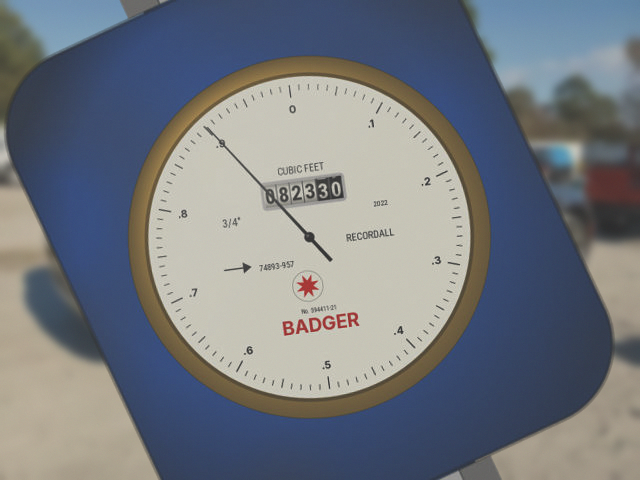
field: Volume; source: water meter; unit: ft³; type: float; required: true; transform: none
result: 82329.90 ft³
